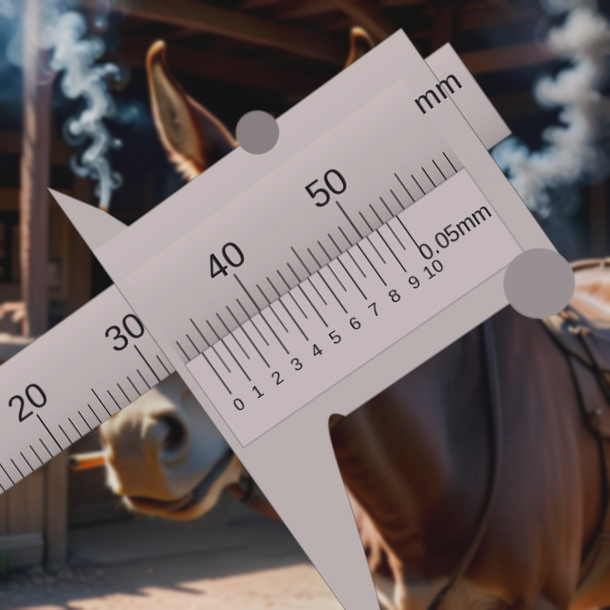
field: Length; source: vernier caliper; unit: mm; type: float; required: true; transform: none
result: 34.2 mm
